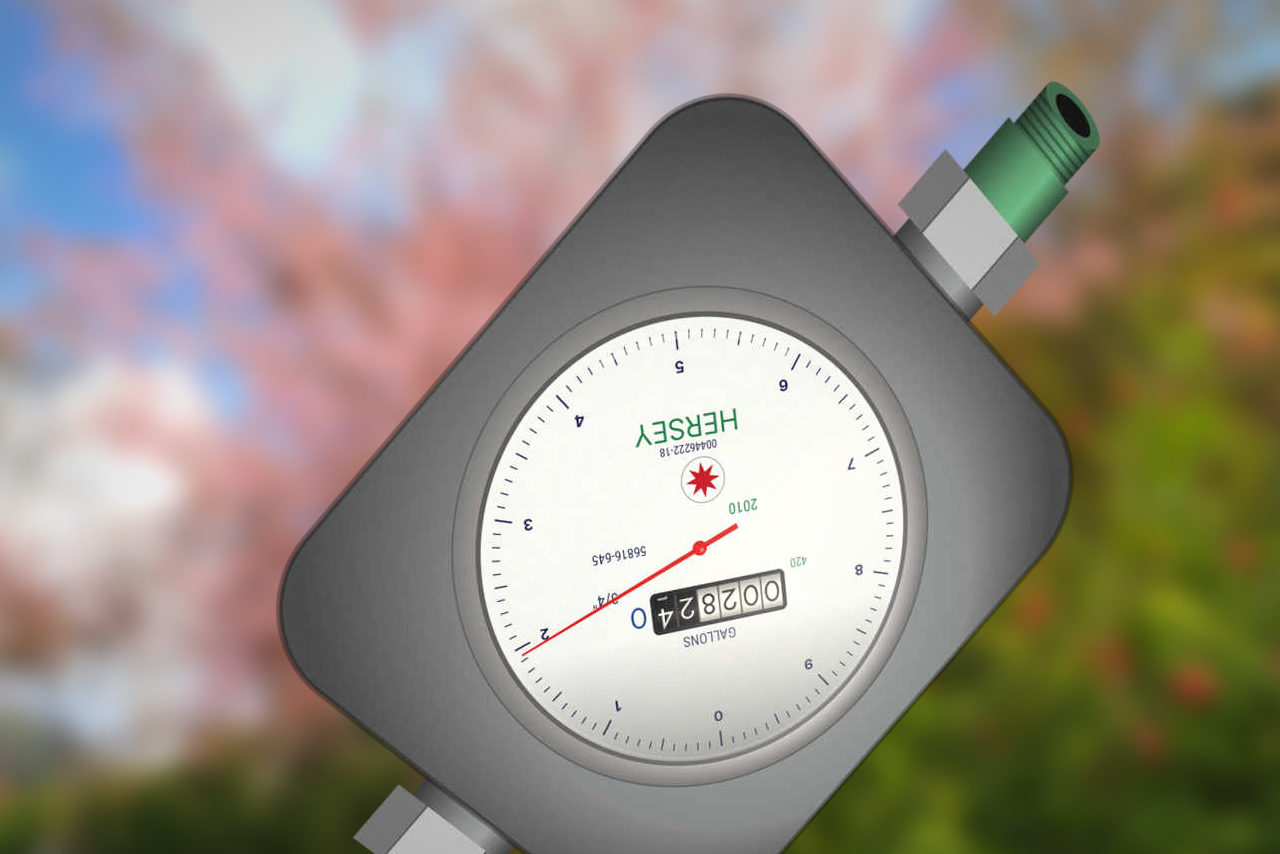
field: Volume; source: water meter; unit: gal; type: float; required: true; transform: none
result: 28241.9 gal
